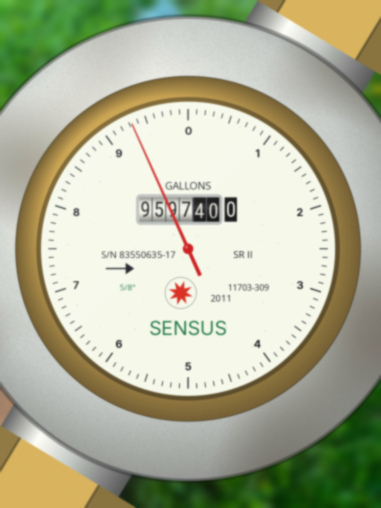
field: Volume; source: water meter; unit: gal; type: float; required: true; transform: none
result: 9597399.3 gal
